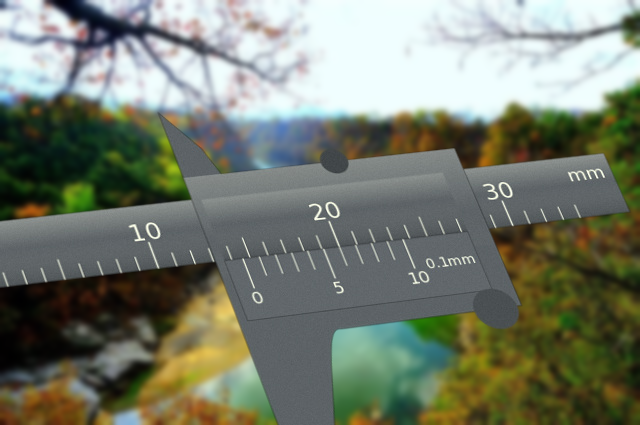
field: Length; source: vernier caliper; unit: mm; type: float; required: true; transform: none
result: 14.6 mm
